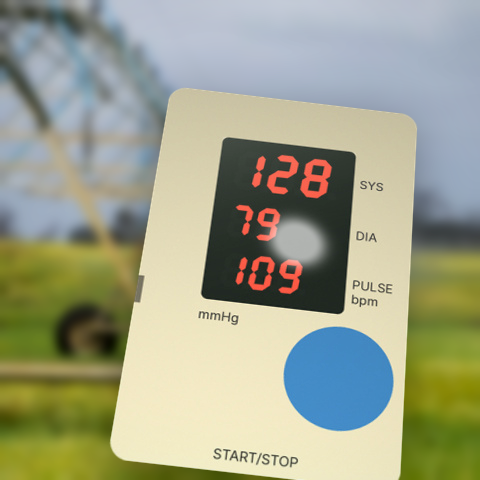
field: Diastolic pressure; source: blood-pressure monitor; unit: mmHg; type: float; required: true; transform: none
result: 79 mmHg
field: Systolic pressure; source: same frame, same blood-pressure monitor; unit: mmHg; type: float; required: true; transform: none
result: 128 mmHg
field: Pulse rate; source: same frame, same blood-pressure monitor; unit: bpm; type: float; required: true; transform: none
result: 109 bpm
